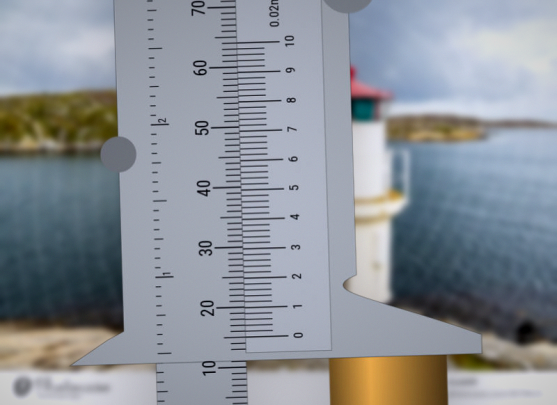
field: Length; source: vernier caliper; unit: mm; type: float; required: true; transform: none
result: 15.0 mm
